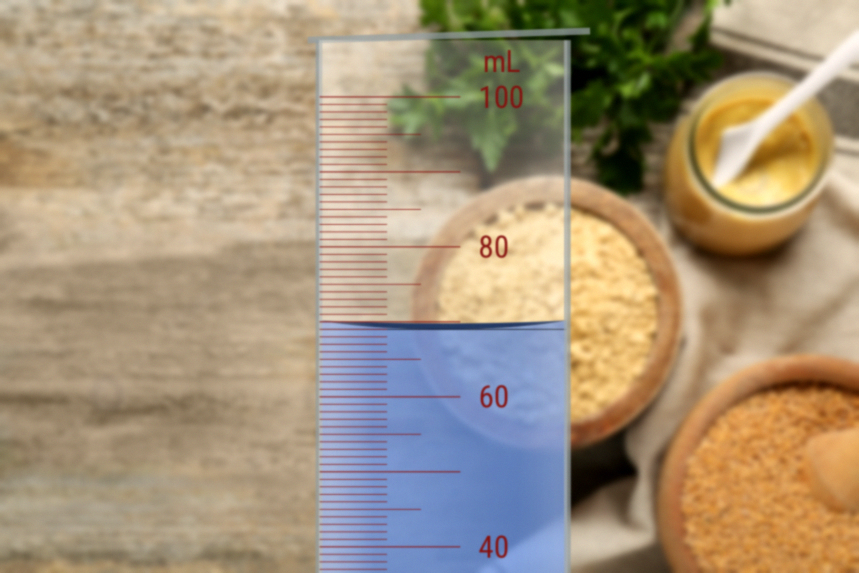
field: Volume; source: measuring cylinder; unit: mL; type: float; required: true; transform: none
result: 69 mL
